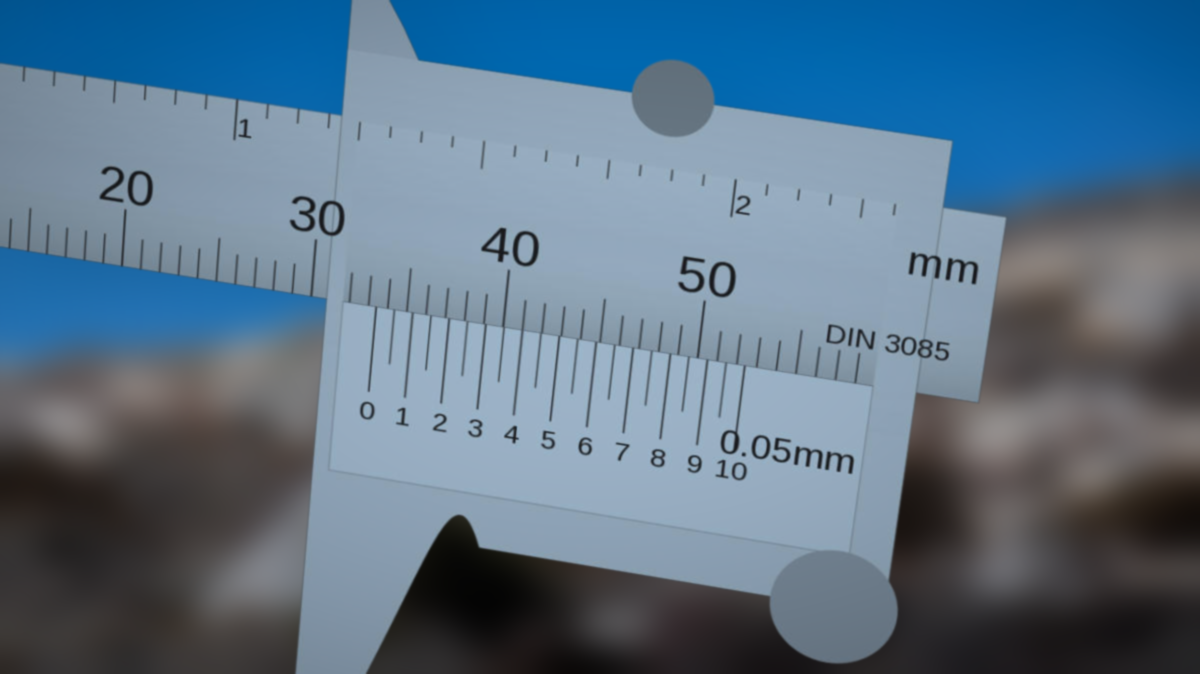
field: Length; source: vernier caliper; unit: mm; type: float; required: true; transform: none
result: 33.4 mm
